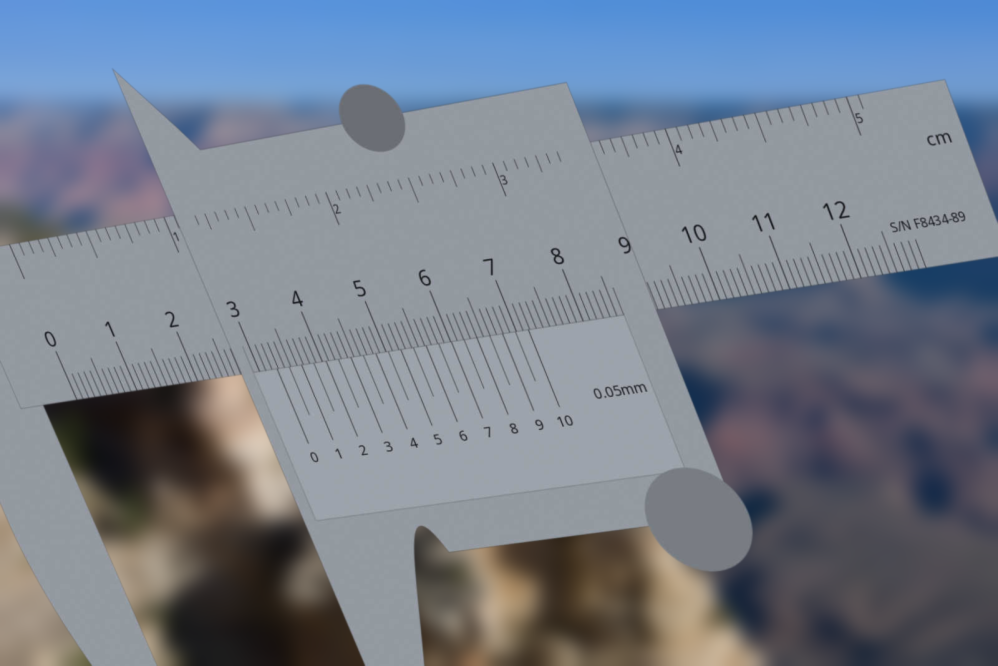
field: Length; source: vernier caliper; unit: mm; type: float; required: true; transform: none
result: 32.8 mm
